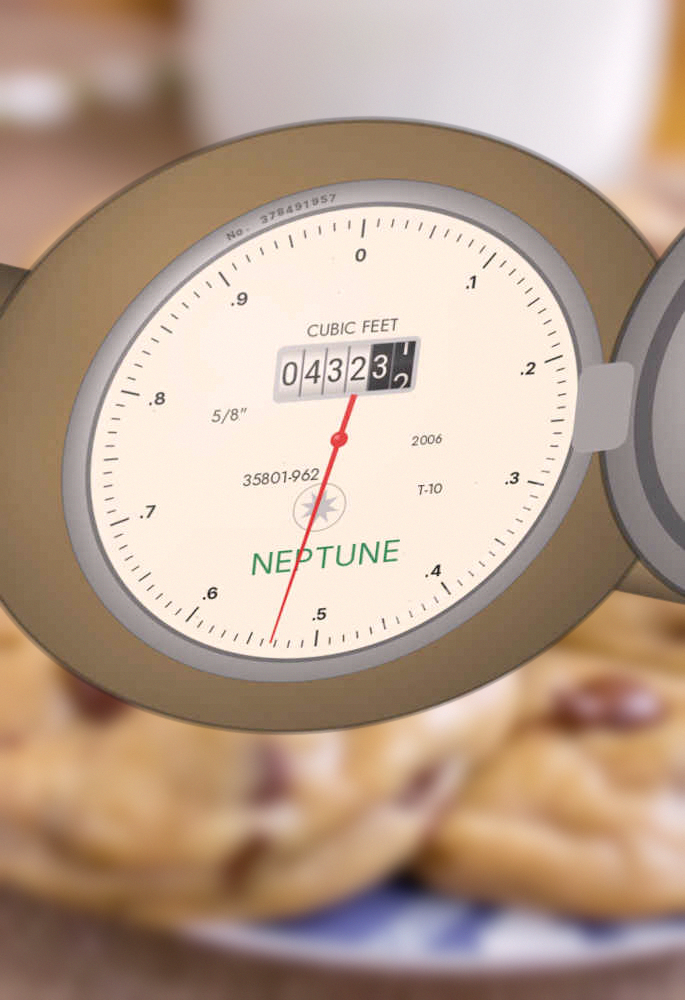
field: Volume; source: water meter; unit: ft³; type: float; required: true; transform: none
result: 43231.53 ft³
